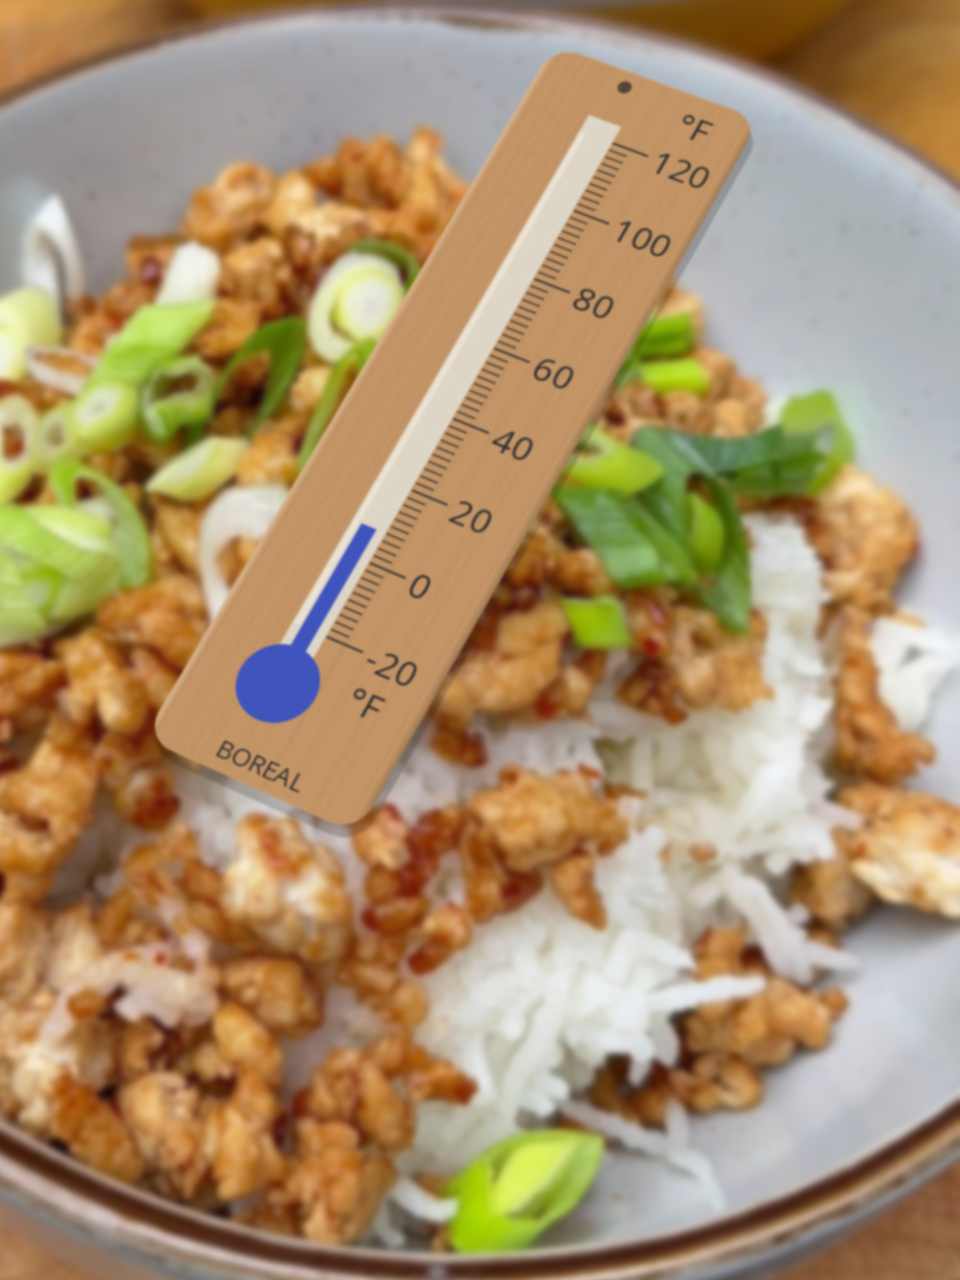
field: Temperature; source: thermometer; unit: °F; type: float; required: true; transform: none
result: 8 °F
